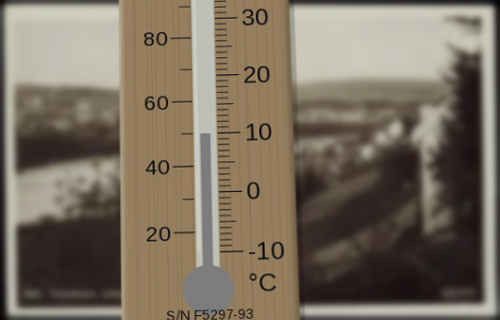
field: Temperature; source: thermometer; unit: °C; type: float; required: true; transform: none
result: 10 °C
